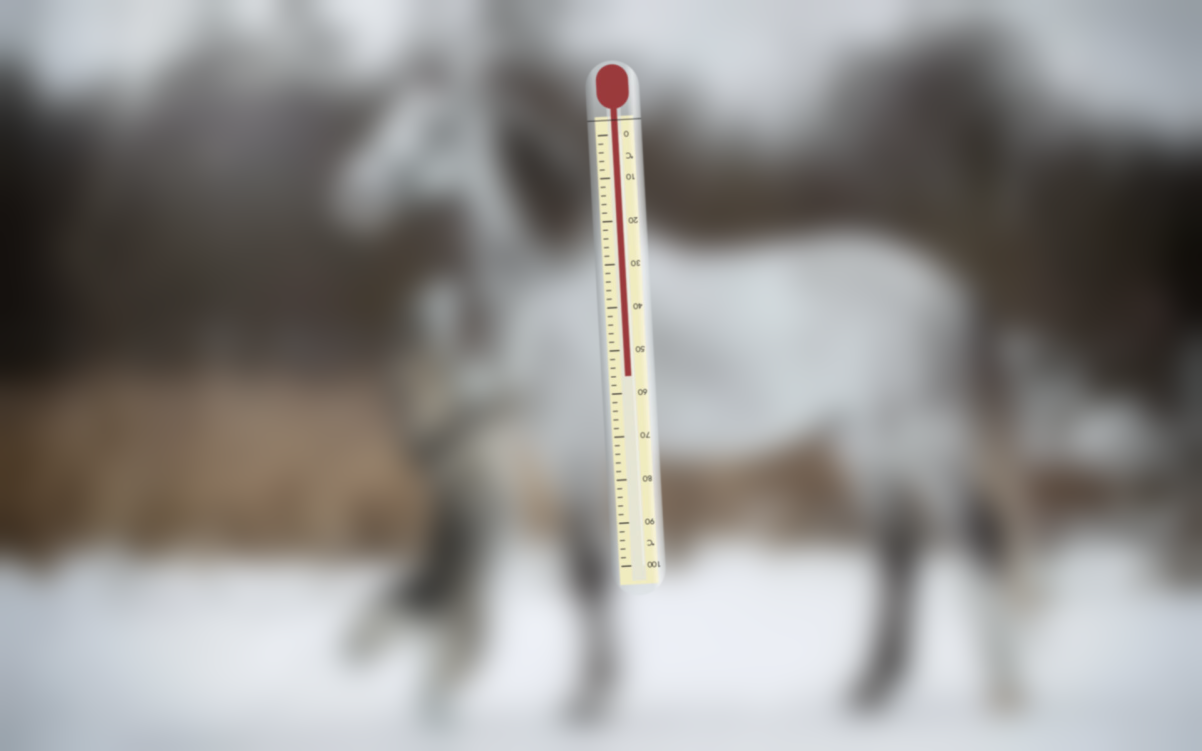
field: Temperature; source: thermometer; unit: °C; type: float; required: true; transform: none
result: 56 °C
